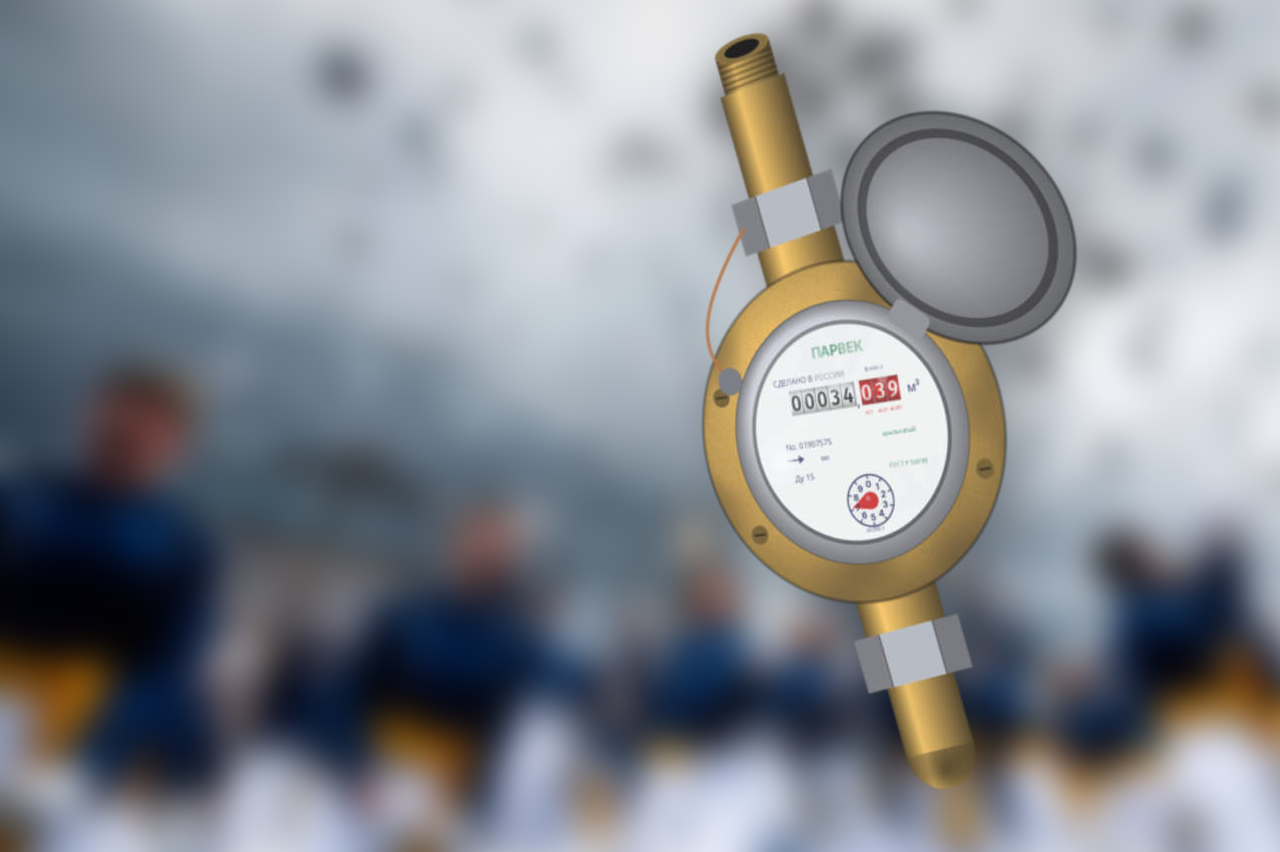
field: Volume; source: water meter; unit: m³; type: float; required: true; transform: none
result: 34.0397 m³
